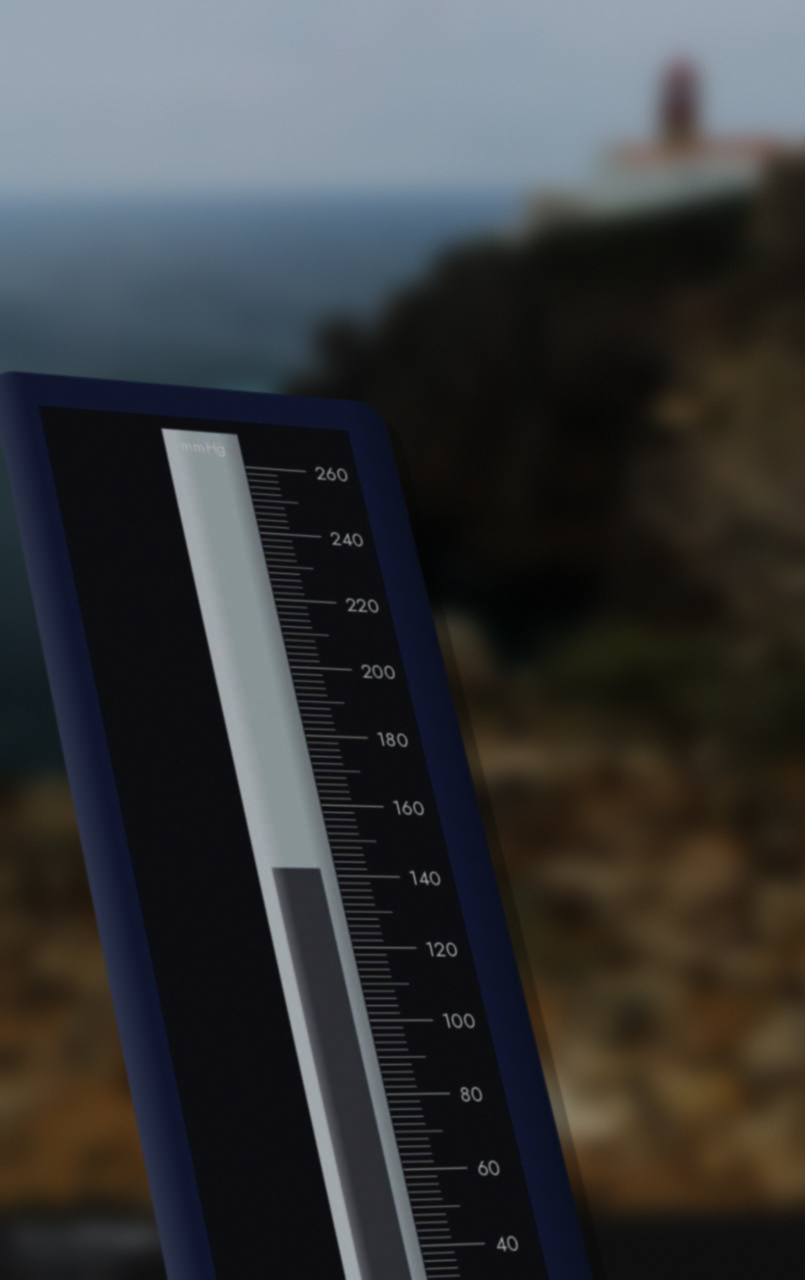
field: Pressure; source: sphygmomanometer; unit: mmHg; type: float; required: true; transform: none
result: 142 mmHg
